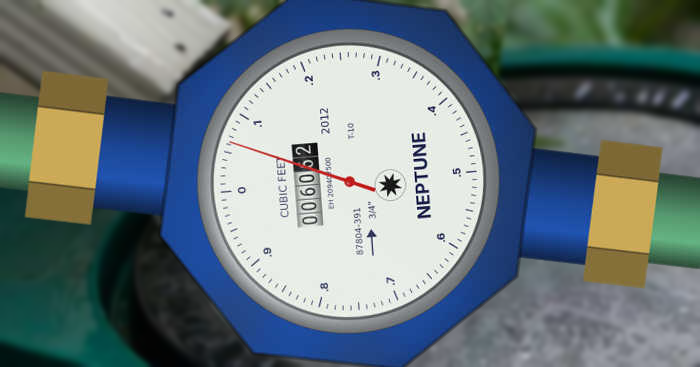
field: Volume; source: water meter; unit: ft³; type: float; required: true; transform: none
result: 6062.06 ft³
